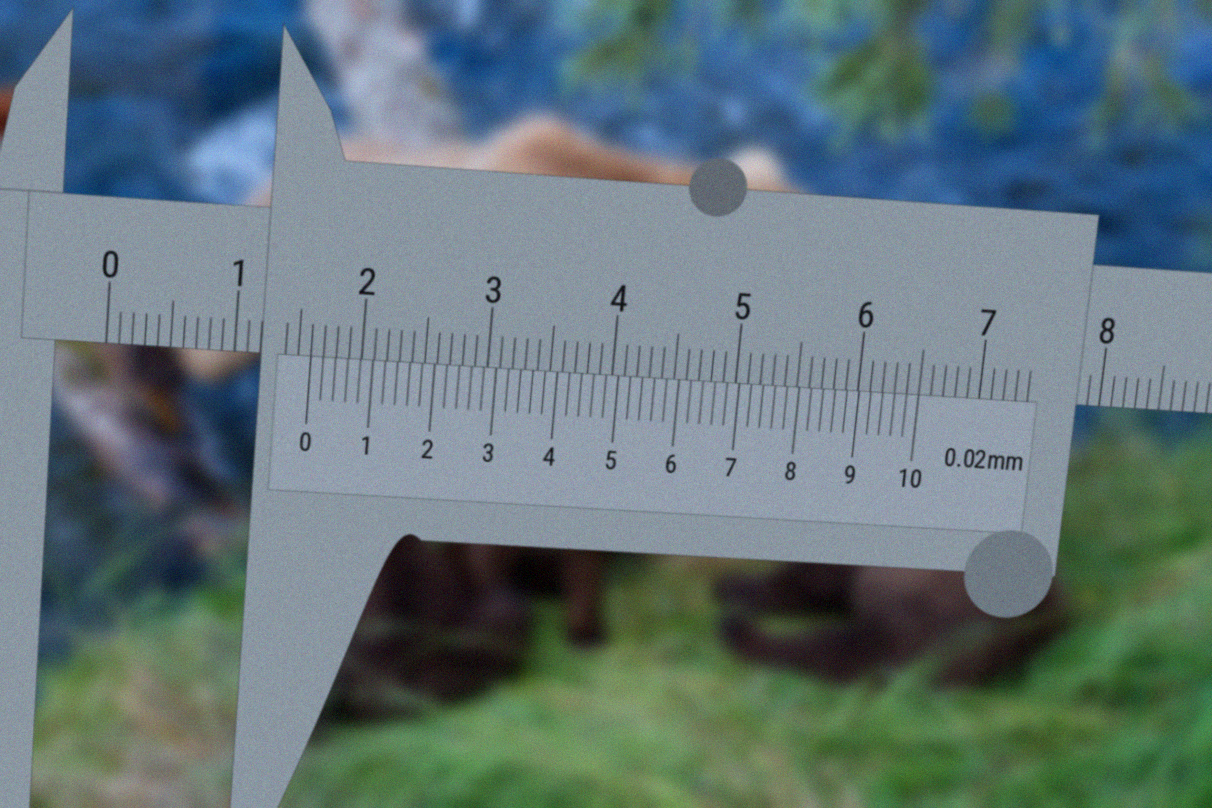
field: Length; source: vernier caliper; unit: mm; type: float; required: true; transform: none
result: 16.0 mm
